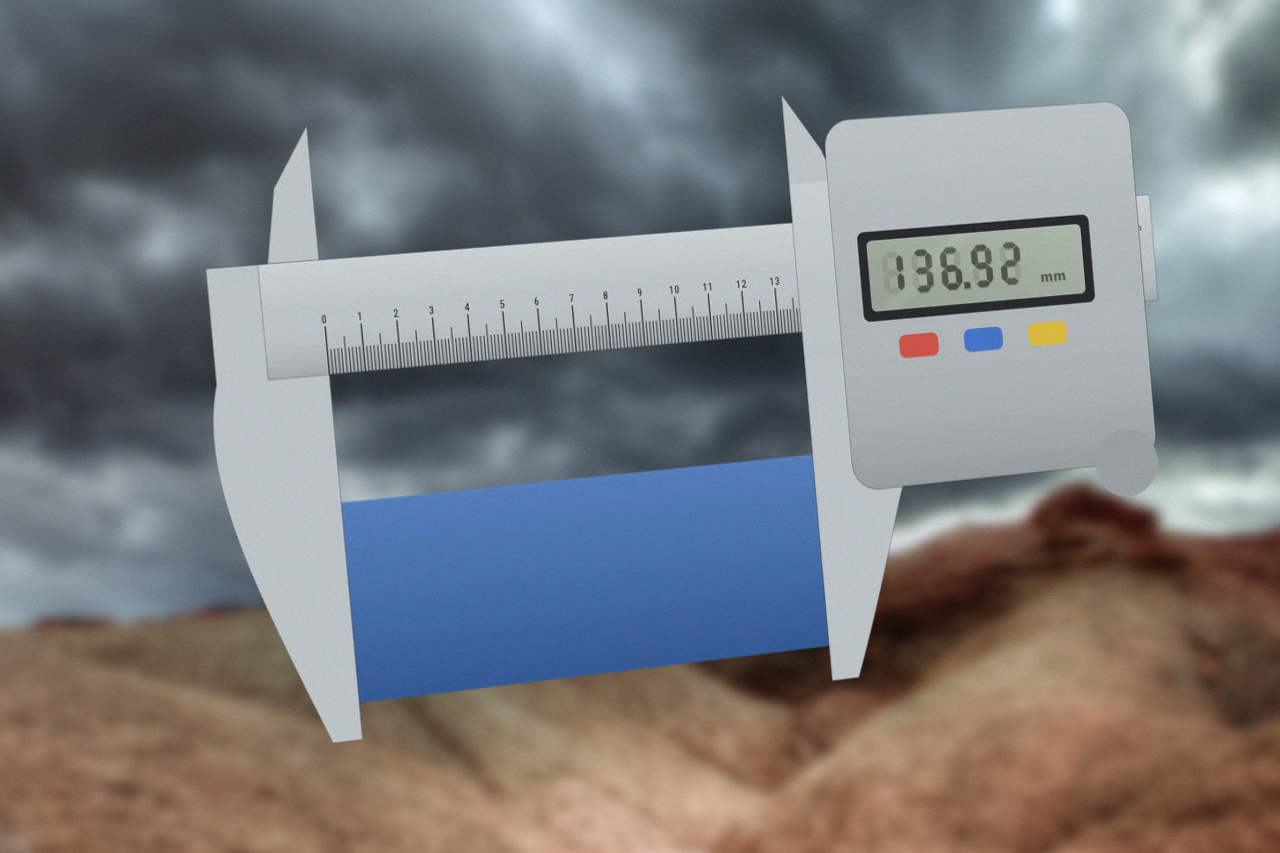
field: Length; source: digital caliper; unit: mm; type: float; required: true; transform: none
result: 136.92 mm
